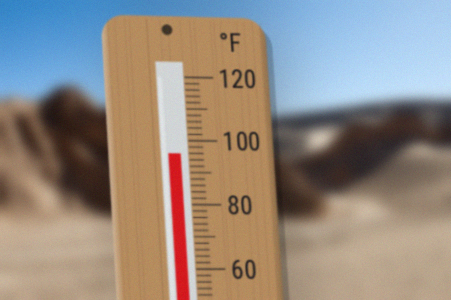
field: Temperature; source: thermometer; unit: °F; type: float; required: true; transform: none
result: 96 °F
